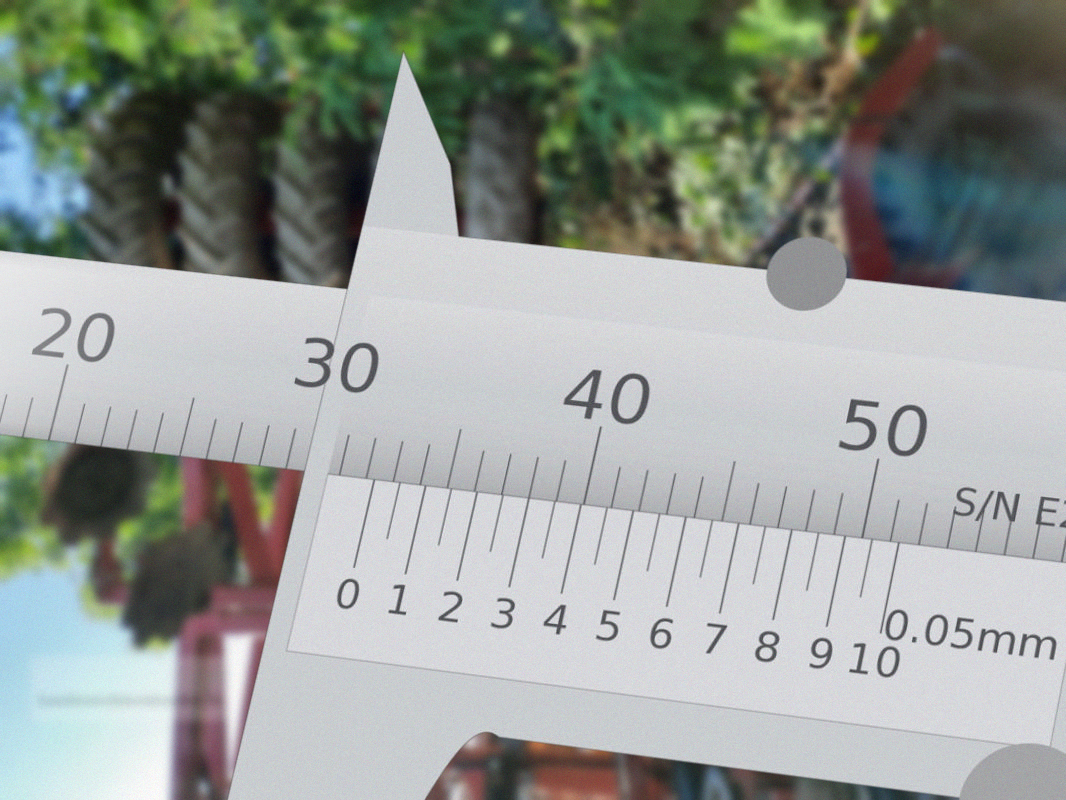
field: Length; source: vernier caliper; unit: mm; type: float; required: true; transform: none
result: 32.30 mm
